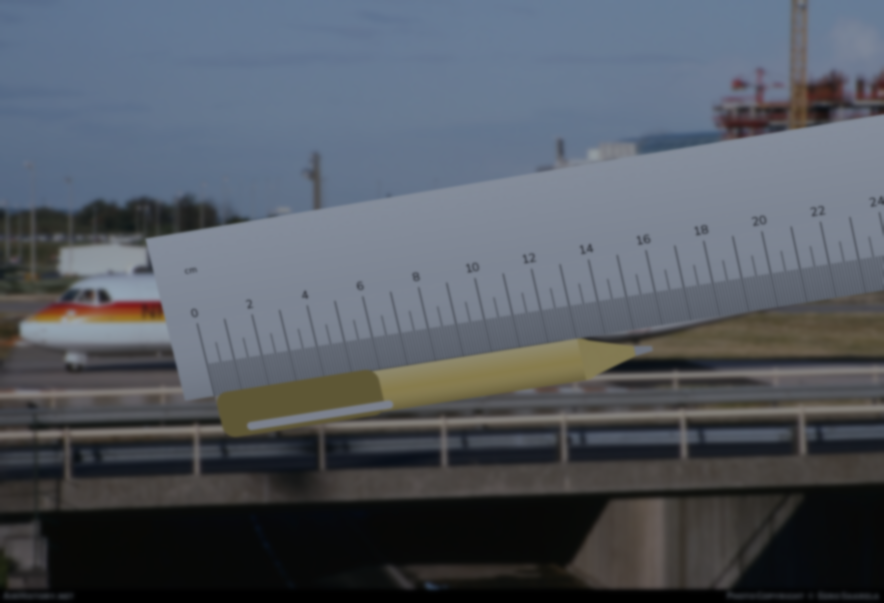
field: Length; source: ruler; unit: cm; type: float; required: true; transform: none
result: 15.5 cm
